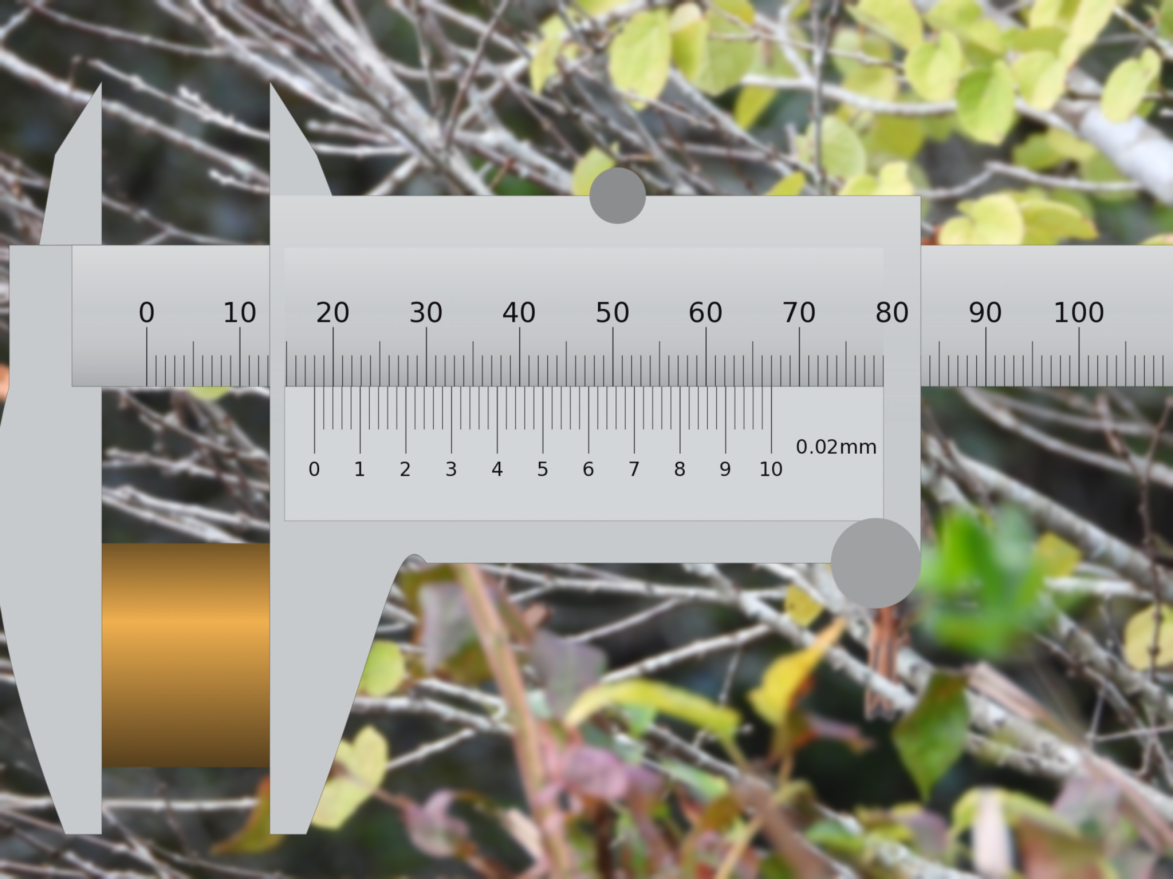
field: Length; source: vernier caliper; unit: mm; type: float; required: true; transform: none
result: 18.0 mm
